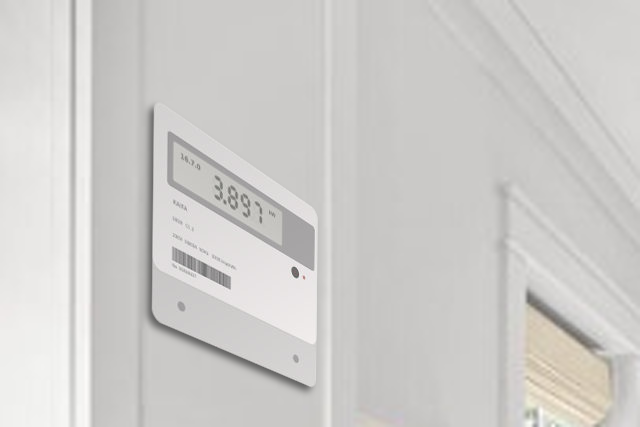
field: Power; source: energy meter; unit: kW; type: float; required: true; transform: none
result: 3.897 kW
